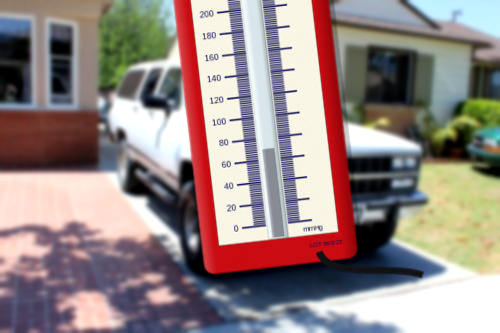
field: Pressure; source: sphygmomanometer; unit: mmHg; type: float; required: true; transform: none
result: 70 mmHg
